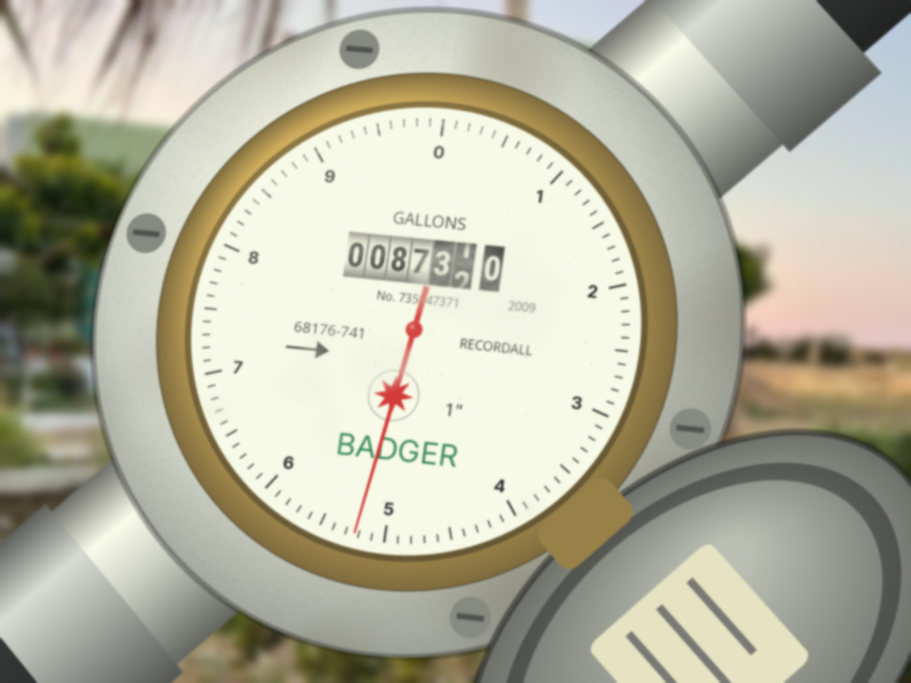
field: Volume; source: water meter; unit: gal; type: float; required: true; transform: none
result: 87315.2 gal
